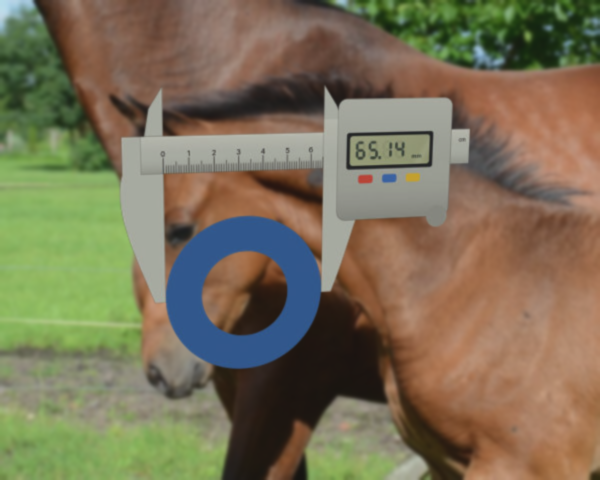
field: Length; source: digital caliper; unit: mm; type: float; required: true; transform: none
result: 65.14 mm
